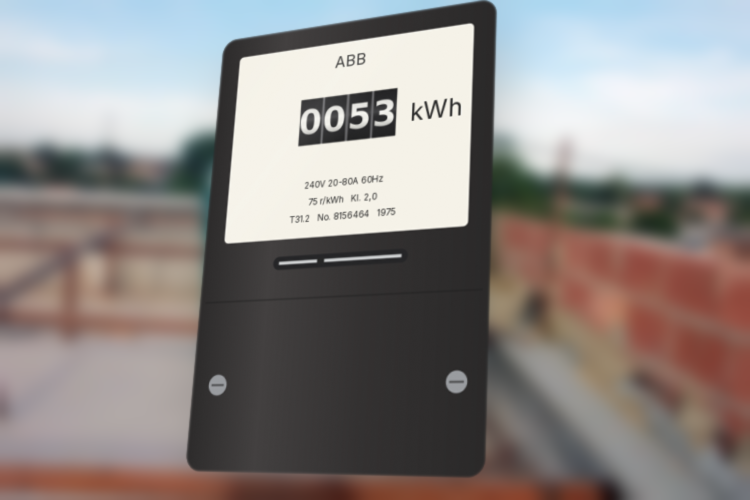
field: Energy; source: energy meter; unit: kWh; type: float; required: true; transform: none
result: 53 kWh
